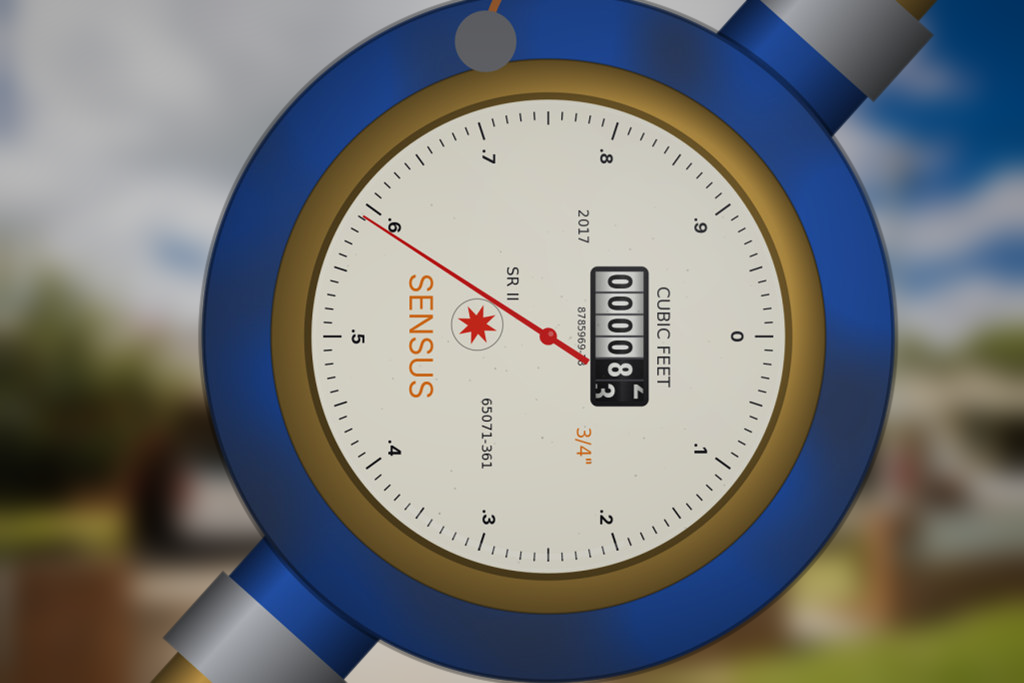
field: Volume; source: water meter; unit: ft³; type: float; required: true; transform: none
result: 82.59 ft³
